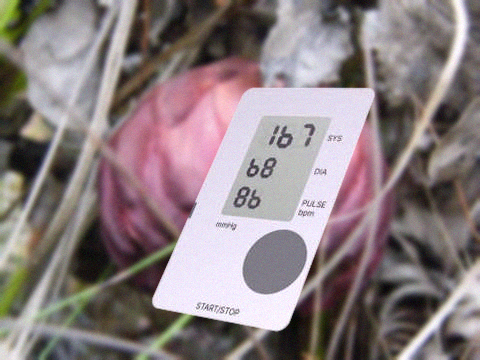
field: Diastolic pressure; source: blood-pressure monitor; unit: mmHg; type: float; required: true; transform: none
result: 68 mmHg
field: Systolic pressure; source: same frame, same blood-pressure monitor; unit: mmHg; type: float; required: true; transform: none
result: 167 mmHg
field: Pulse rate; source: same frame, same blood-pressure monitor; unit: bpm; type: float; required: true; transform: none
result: 86 bpm
